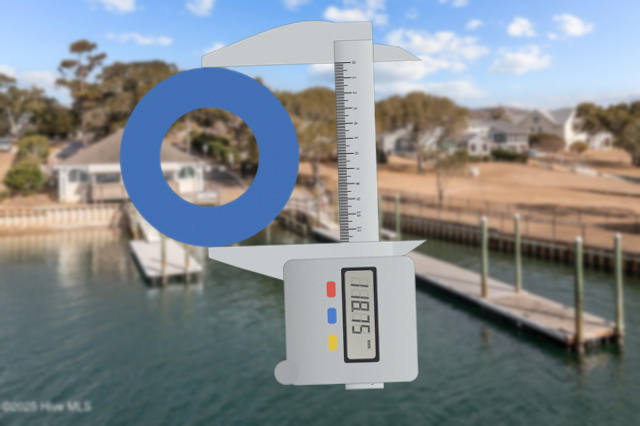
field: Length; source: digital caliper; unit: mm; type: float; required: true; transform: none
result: 118.75 mm
